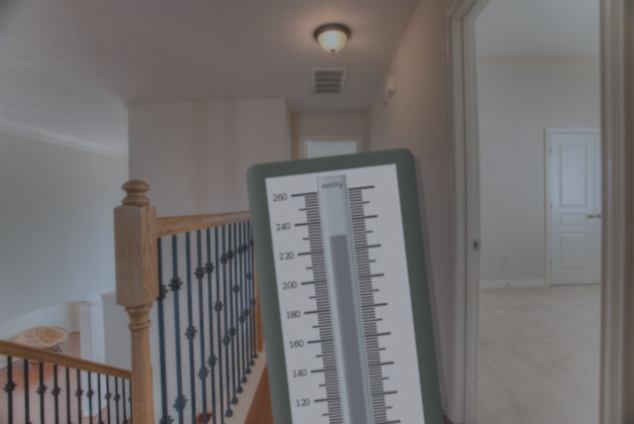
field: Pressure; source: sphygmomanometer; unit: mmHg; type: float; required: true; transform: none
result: 230 mmHg
